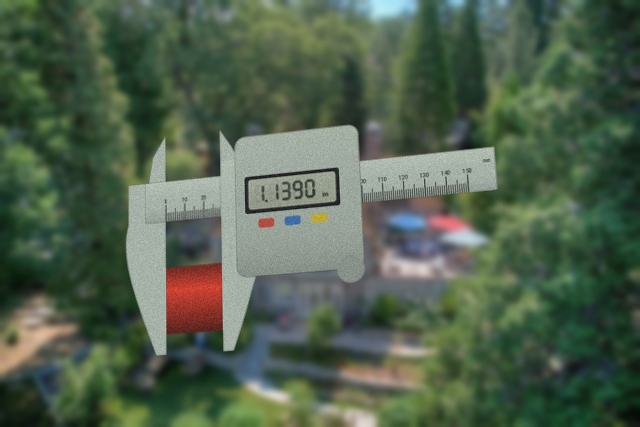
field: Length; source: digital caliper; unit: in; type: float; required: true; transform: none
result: 1.1390 in
